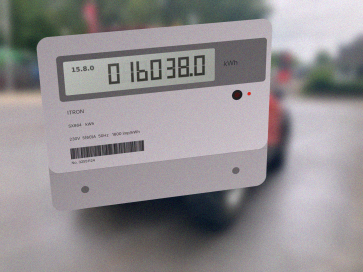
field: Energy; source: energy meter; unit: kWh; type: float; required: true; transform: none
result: 16038.0 kWh
